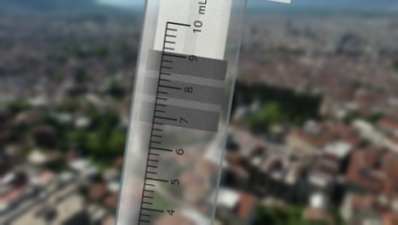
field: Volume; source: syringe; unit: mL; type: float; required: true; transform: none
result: 6.8 mL
